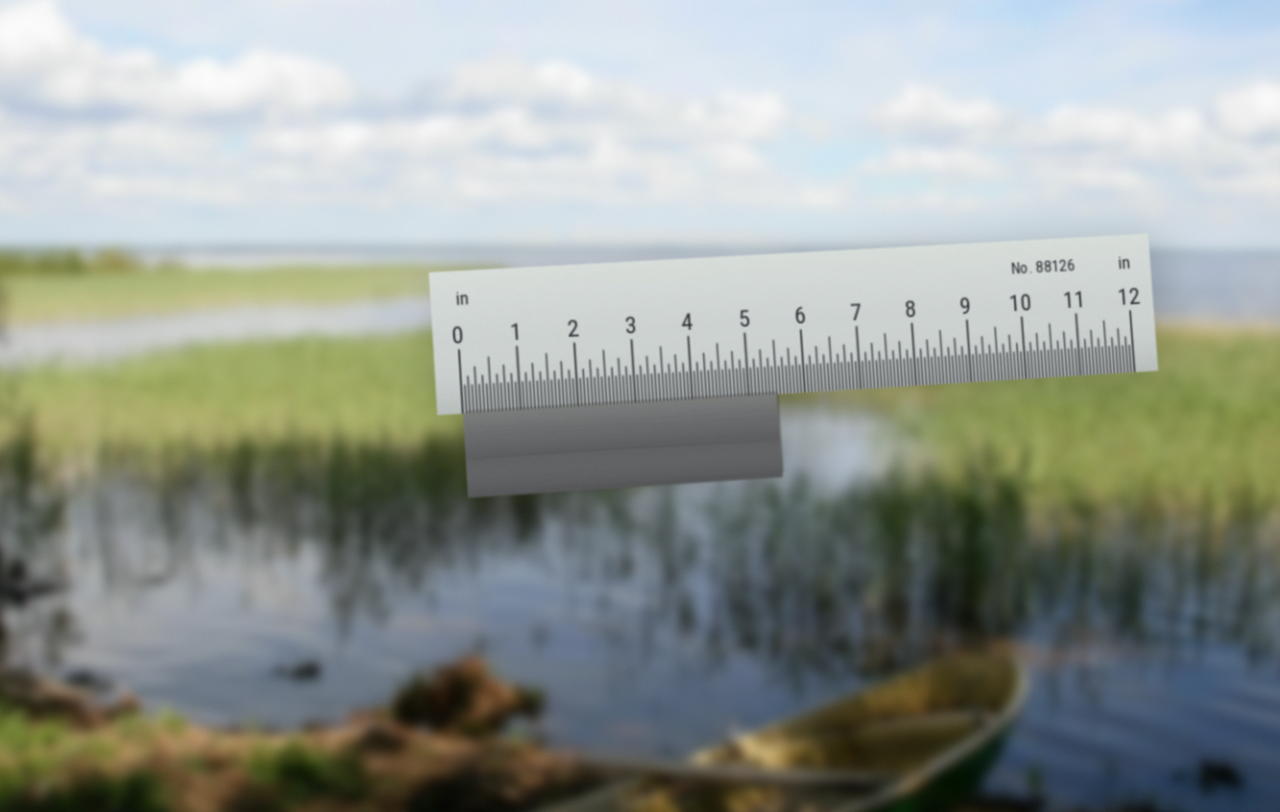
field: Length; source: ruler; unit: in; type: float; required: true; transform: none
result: 5.5 in
